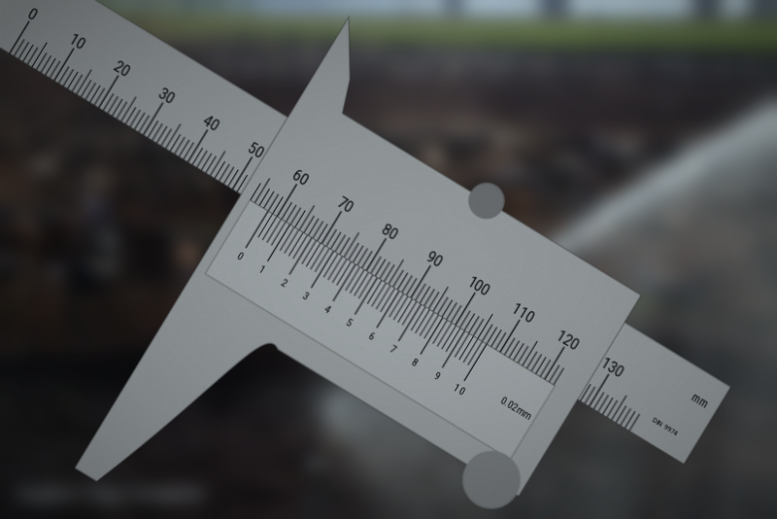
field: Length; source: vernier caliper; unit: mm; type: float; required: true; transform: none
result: 58.0 mm
